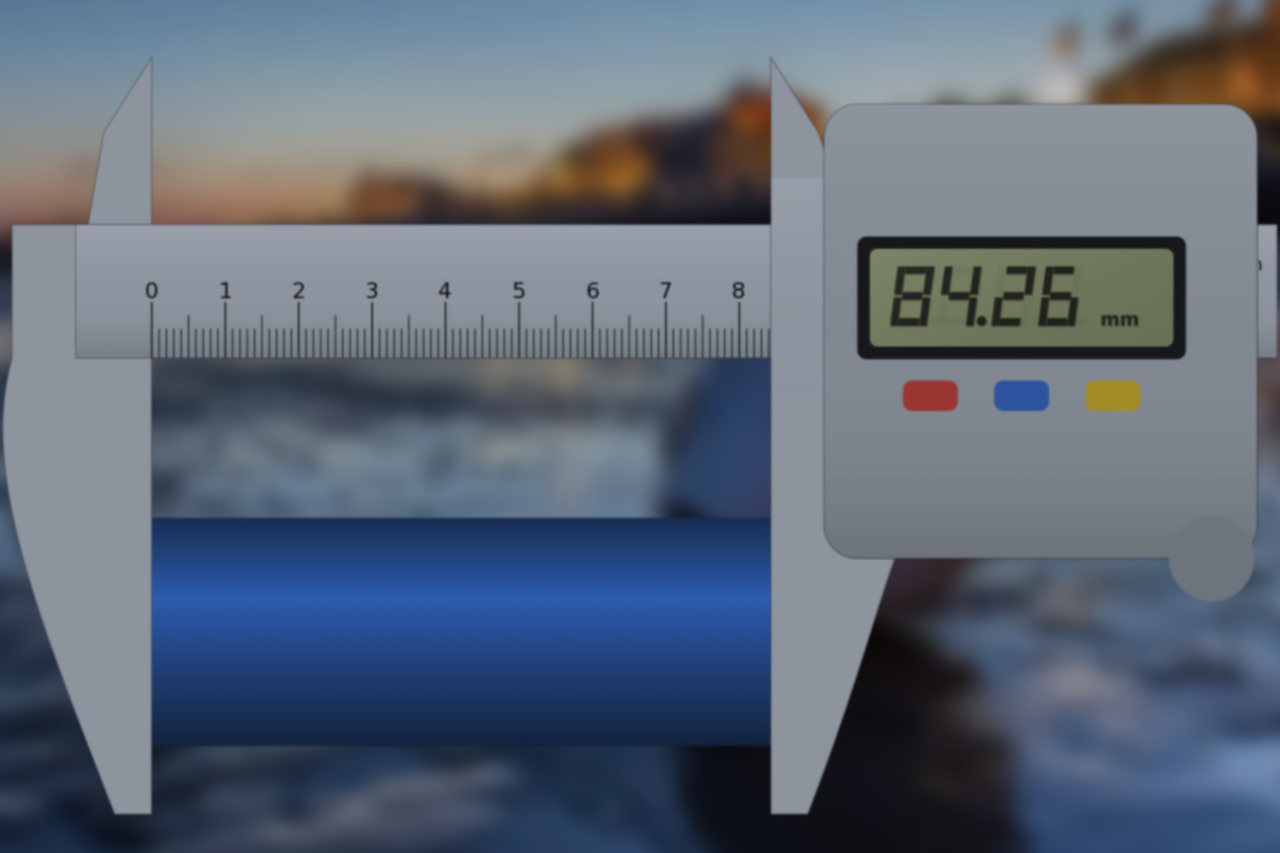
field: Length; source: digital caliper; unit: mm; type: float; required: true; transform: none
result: 84.26 mm
